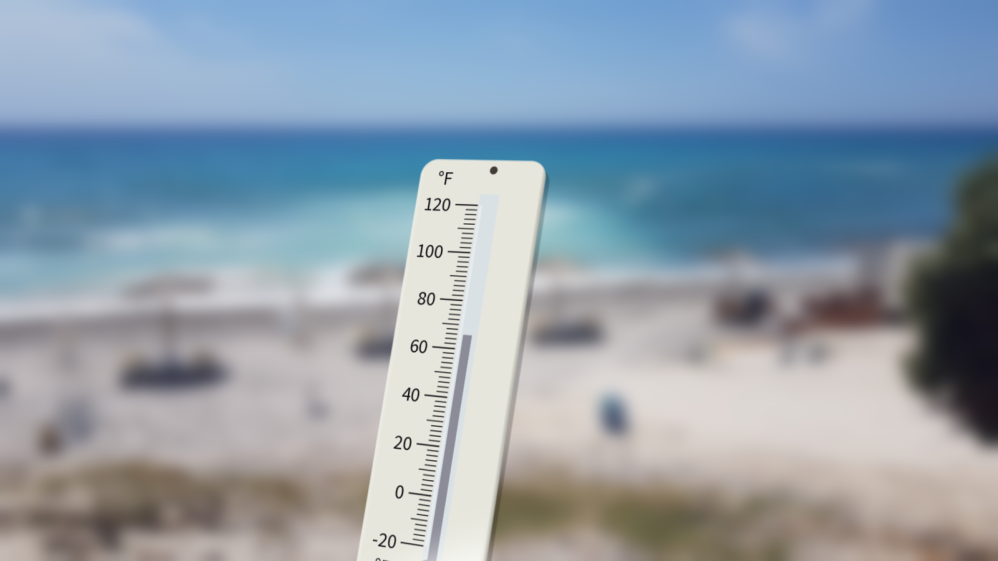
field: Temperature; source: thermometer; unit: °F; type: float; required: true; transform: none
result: 66 °F
